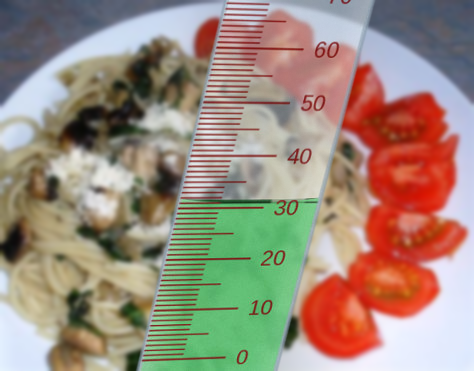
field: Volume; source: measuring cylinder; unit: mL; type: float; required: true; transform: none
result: 31 mL
